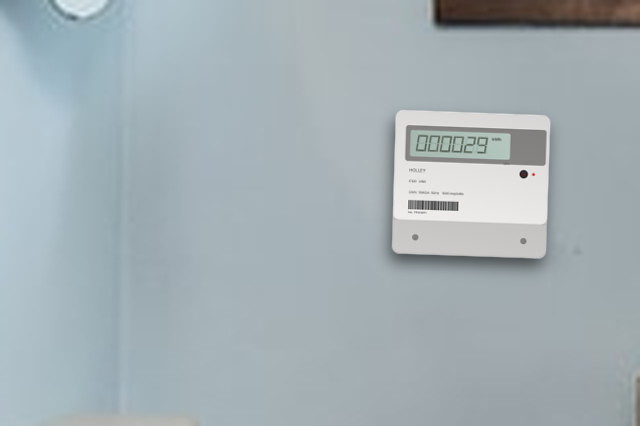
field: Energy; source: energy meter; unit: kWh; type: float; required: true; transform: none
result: 29 kWh
